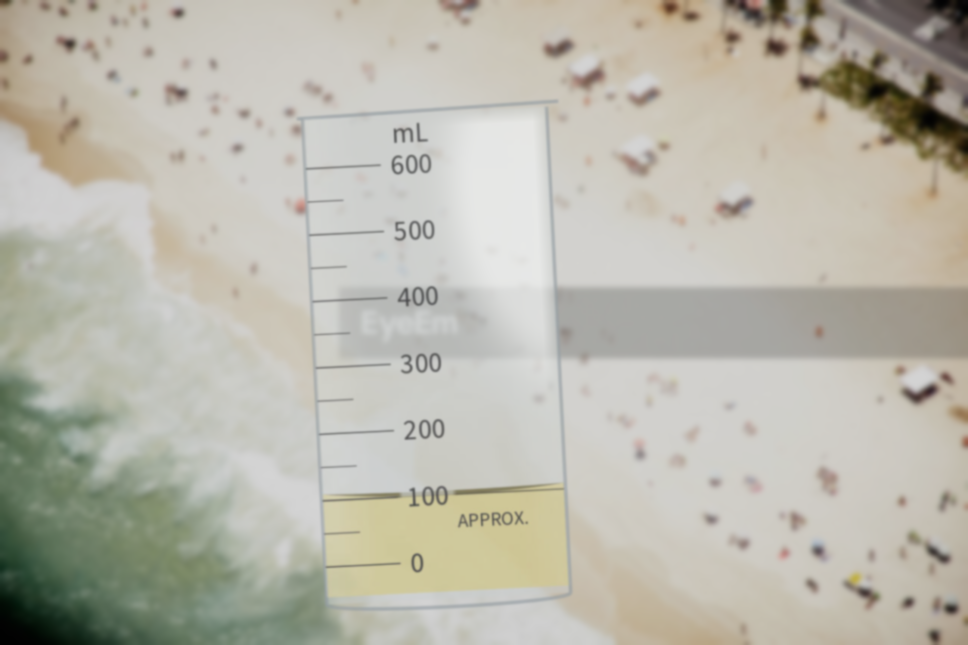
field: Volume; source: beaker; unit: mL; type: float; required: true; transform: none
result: 100 mL
